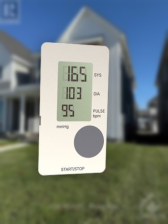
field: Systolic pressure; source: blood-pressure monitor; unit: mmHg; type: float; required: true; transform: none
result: 165 mmHg
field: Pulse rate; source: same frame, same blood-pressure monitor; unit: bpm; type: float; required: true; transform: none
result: 95 bpm
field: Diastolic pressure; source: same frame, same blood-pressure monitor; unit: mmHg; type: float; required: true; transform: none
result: 103 mmHg
